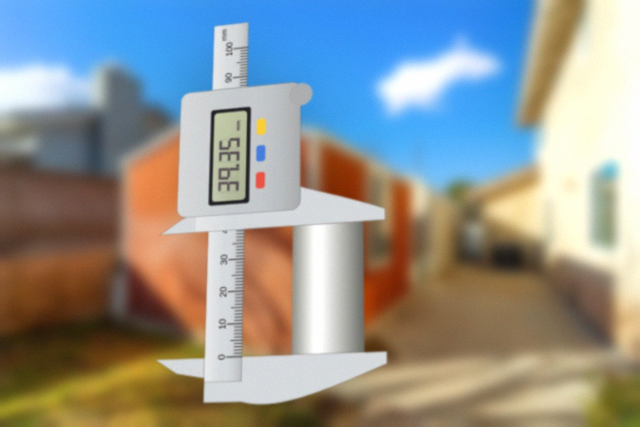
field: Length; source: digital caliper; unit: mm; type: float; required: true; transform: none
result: 39.35 mm
